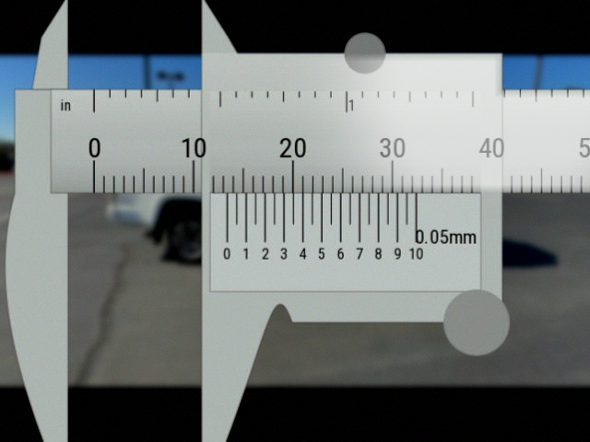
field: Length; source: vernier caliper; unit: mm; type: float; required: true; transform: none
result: 13.4 mm
